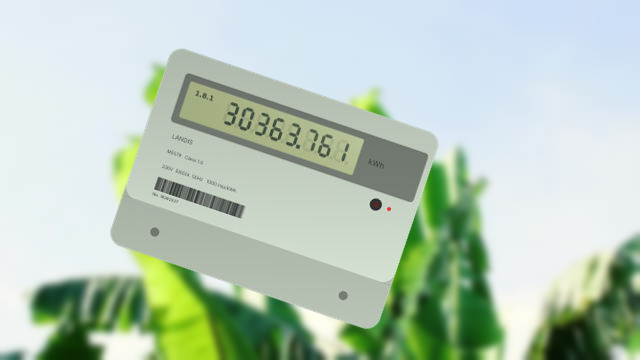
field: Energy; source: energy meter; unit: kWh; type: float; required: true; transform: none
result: 30363.761 kWh
